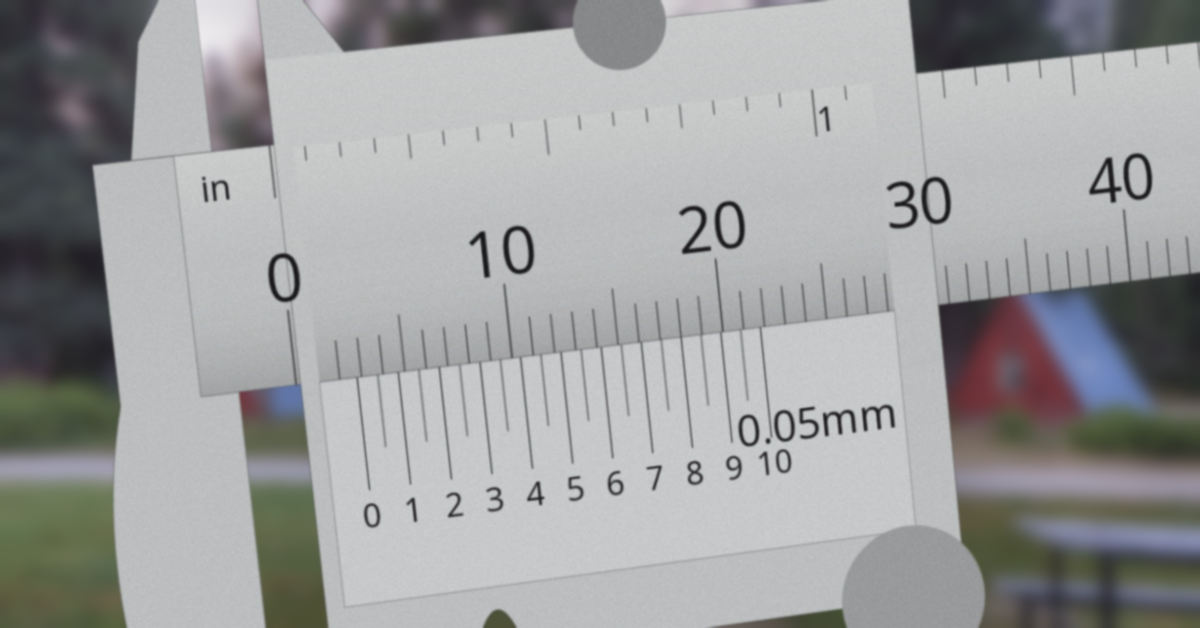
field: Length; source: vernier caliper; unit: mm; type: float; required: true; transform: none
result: 2.8 mm
